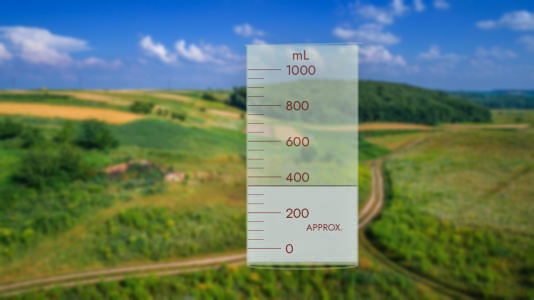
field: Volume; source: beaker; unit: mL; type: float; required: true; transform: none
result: 350 mL
